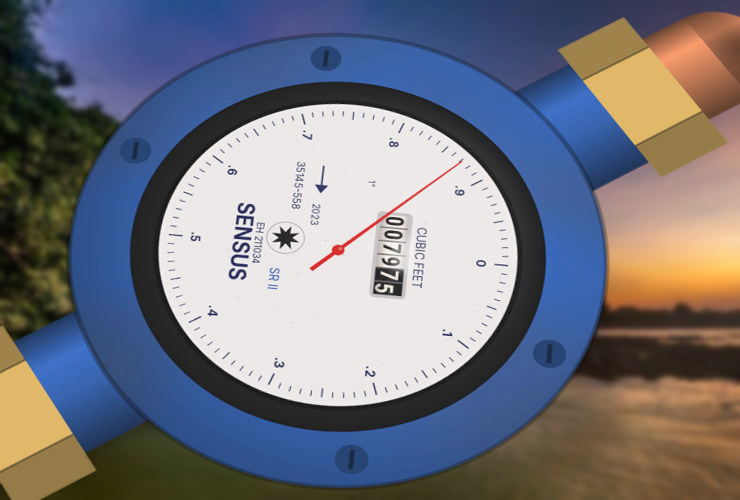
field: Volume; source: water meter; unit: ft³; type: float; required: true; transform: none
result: 7974.87 ft³
